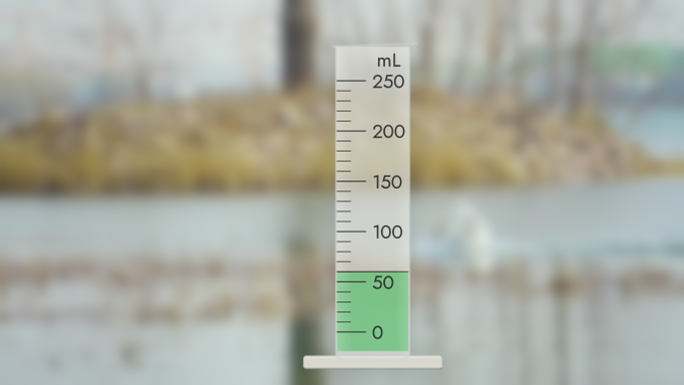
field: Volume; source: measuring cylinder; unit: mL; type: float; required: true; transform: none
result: 60 mL
